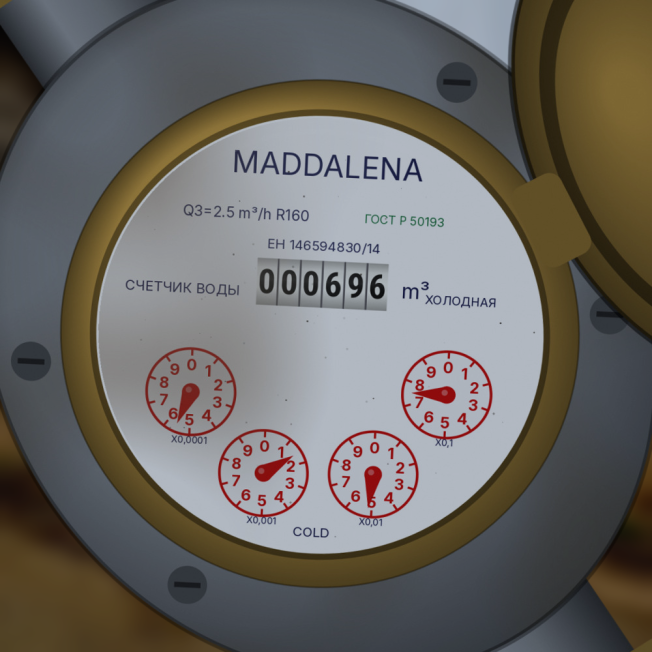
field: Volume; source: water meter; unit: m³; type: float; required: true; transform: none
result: 696.7515 m³
